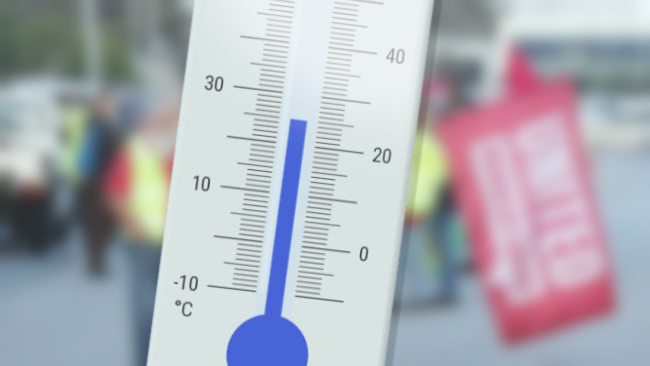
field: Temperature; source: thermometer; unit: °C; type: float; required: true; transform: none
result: 25 °C
